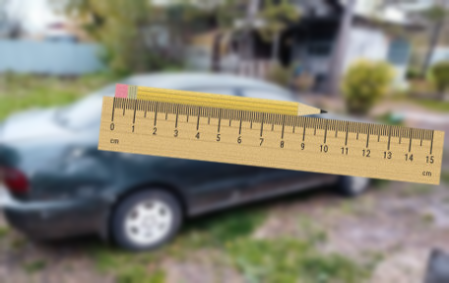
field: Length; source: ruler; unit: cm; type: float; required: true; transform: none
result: 10 cm
